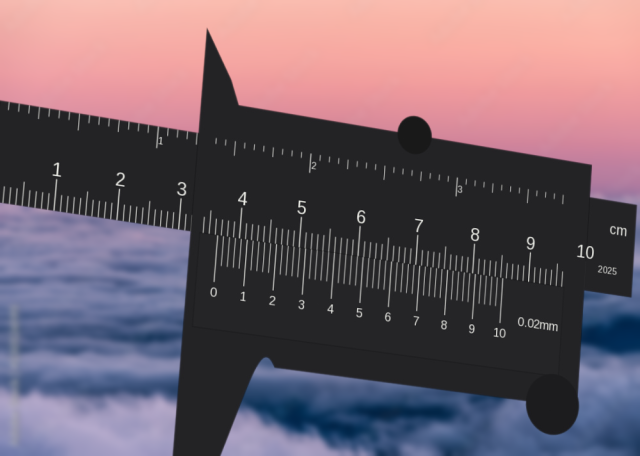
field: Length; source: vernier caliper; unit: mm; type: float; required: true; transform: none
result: 36.4 mm
